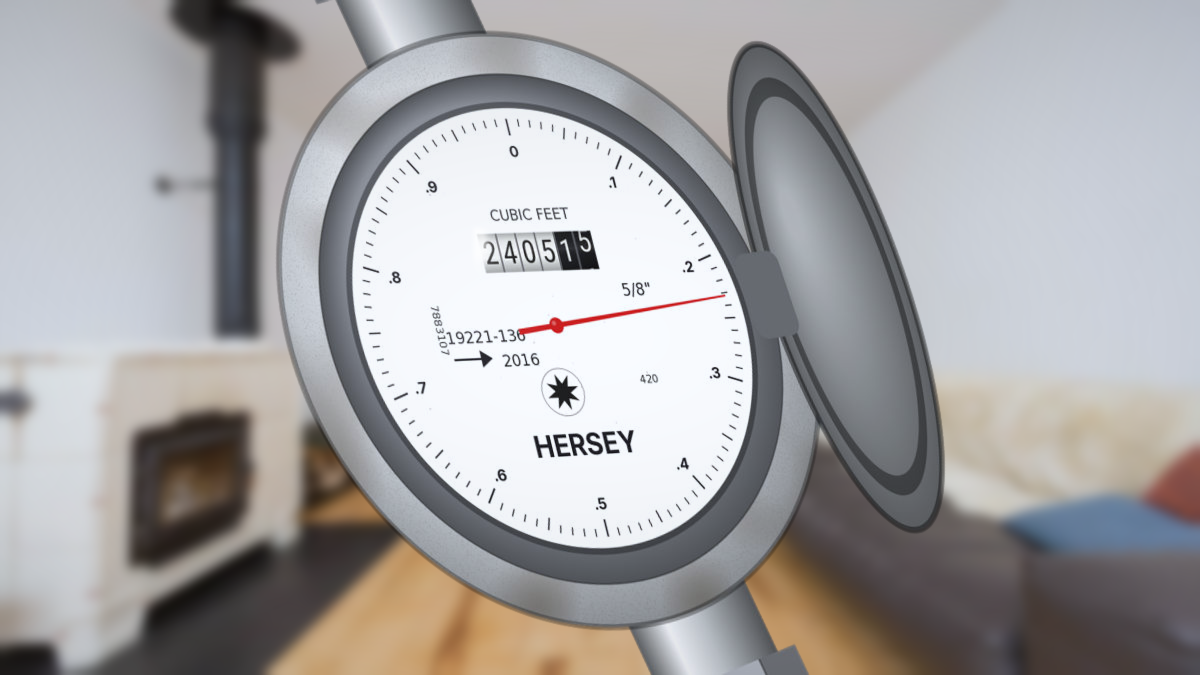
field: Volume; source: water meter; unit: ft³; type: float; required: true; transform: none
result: 240515.23 ft³
